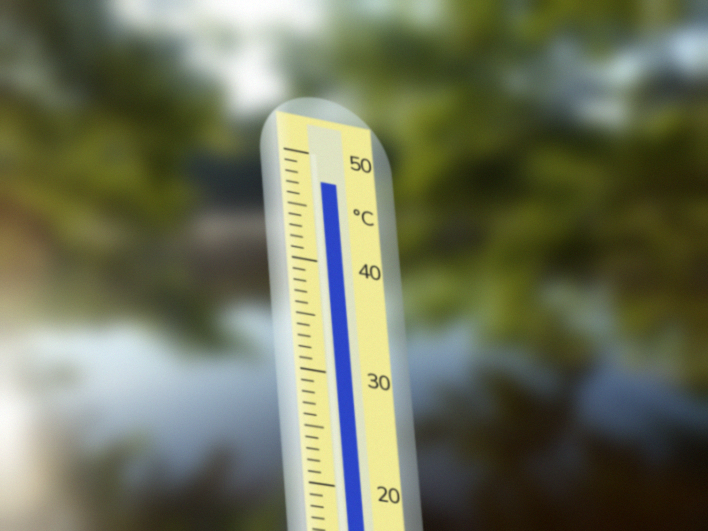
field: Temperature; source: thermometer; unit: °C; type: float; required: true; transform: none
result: 47.5 °C
